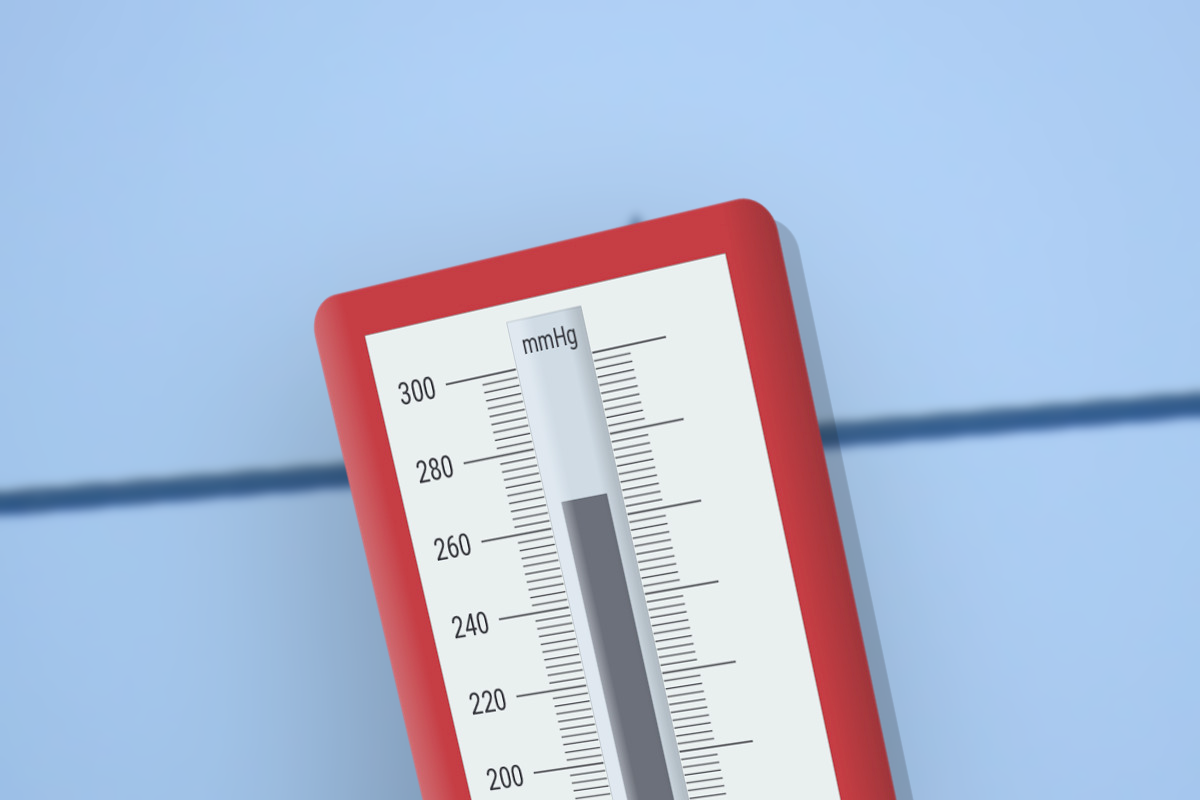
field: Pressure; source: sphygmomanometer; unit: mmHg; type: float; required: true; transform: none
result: 266 mmHg
